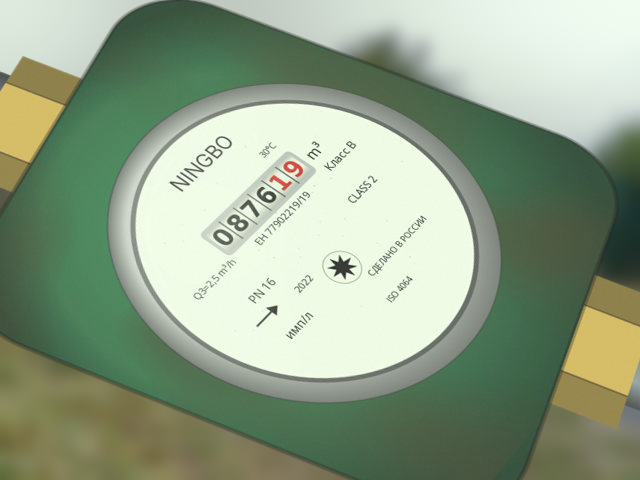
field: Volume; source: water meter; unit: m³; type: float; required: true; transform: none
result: 876.19 m³
